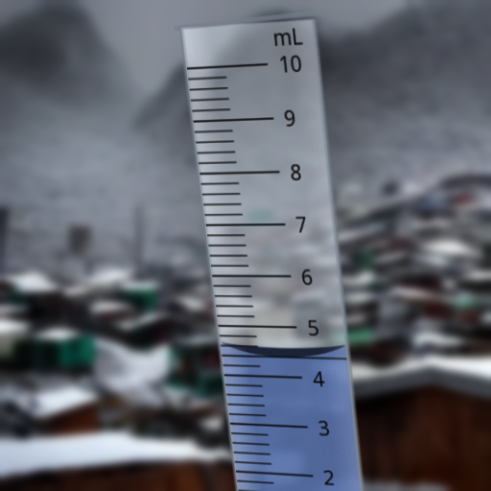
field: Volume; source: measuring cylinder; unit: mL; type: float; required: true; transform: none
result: 4.4 mL
